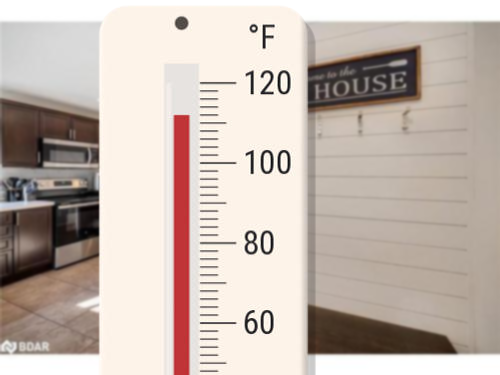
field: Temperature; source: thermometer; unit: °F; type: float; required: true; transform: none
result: 112 °F
